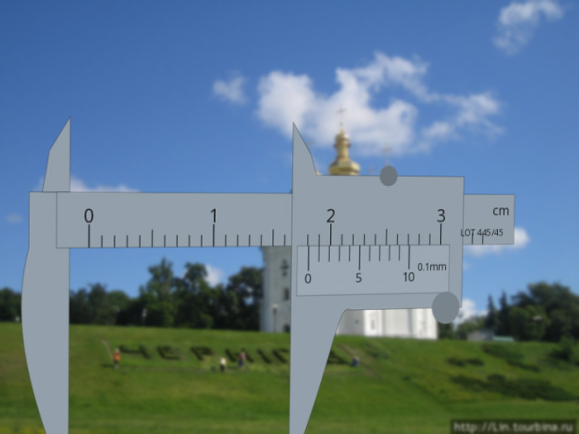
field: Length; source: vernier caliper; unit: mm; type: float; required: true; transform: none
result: 18.1 mm
